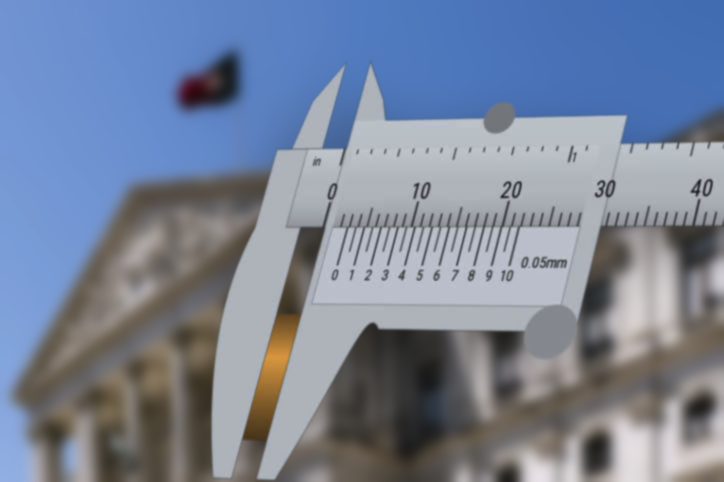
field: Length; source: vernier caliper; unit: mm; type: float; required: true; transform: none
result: 2.8 mm
